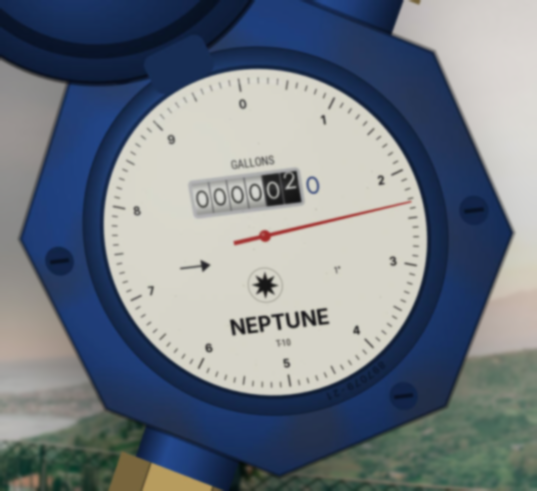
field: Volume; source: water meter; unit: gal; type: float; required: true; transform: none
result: 22.3 gal
